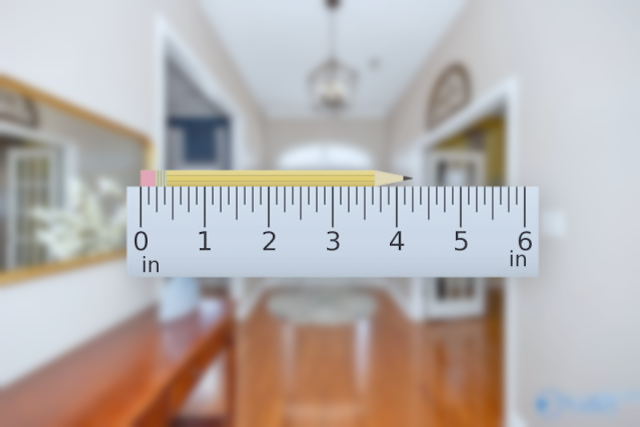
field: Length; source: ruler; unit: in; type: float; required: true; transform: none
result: 4.25 in
